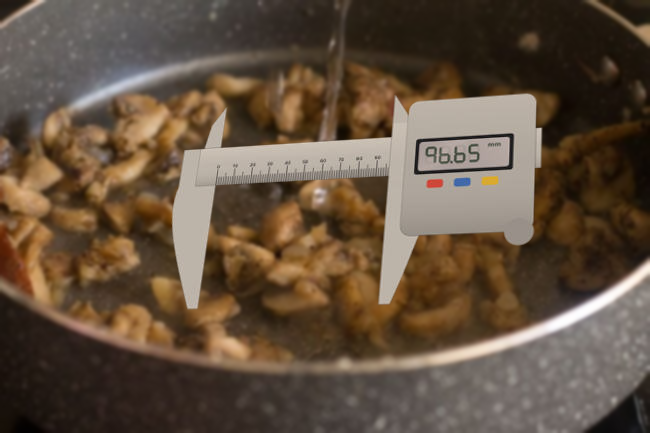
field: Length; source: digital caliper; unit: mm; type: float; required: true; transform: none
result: 96.65 mm
